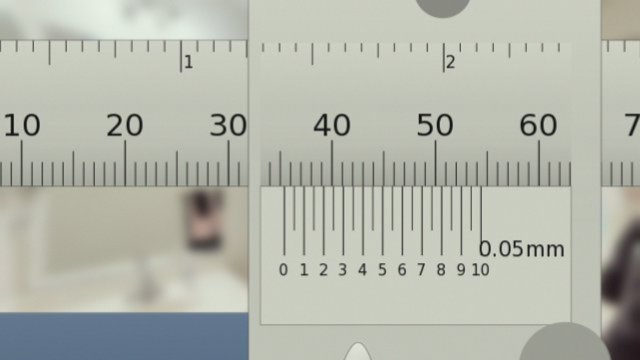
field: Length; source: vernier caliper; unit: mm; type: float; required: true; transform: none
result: 35.4 mm
